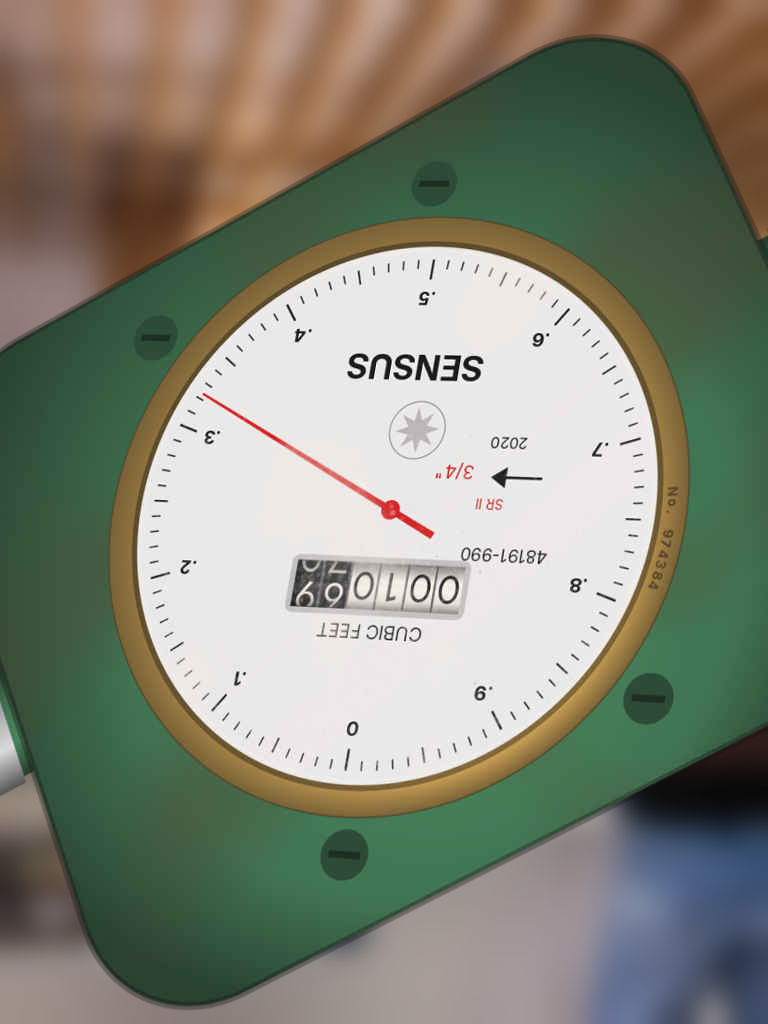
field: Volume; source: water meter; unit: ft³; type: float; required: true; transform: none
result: 1069.32 ft³
